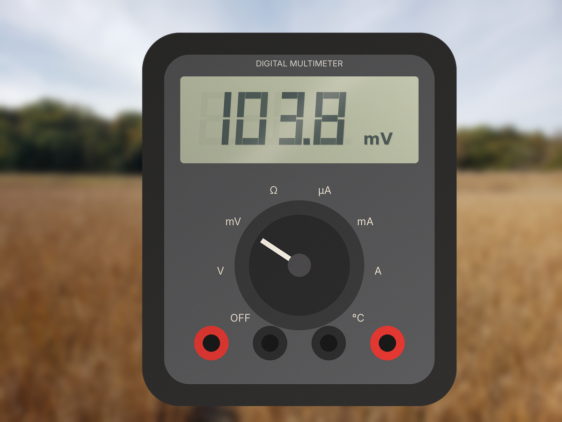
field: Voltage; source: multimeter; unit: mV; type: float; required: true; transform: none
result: 103.8 mV
